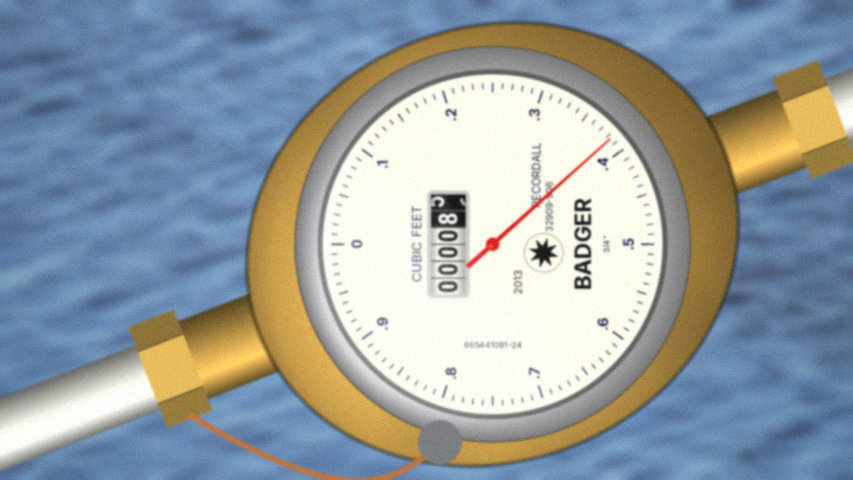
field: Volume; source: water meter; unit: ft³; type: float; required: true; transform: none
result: 85.38 ft³
